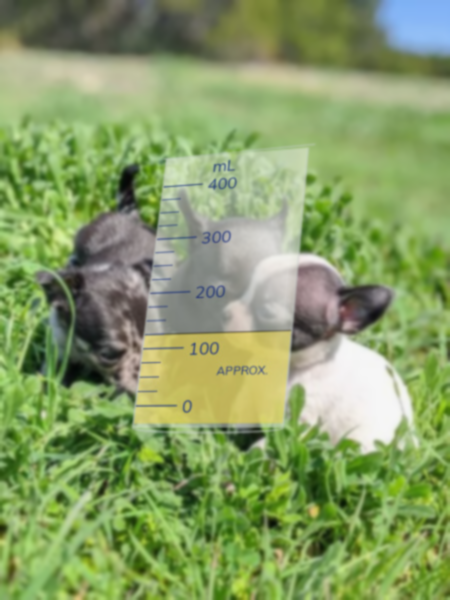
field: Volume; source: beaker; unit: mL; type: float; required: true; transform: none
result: 125 mL
